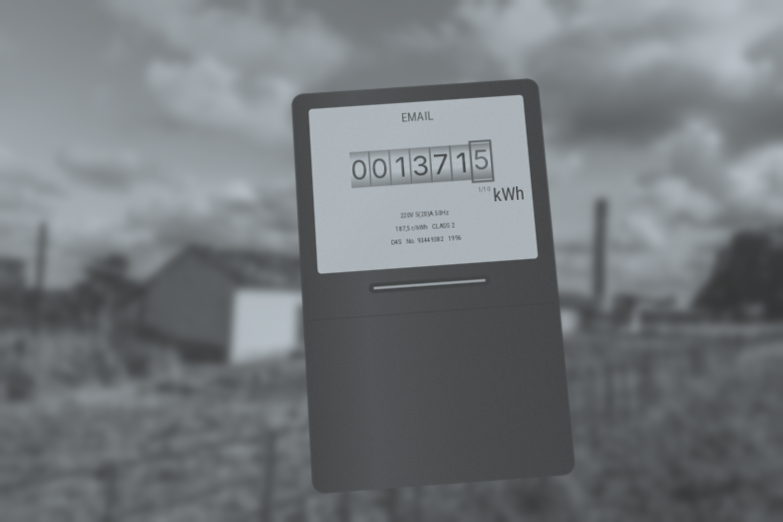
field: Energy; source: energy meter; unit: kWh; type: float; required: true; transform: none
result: 1371.5 kWh
